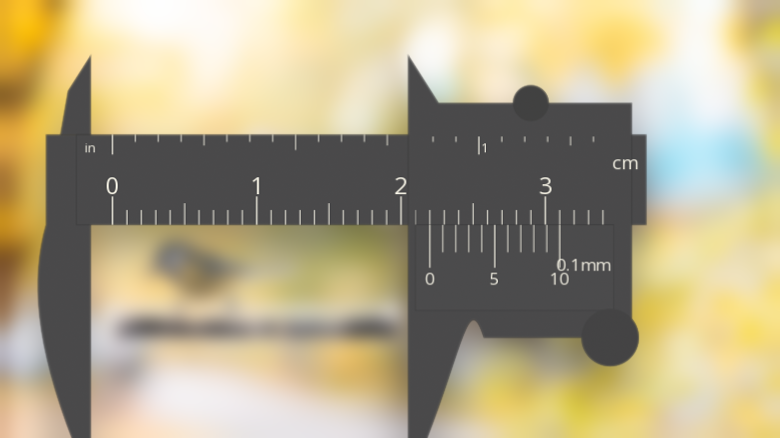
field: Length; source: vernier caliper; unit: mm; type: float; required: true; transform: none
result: 22.0 mm
